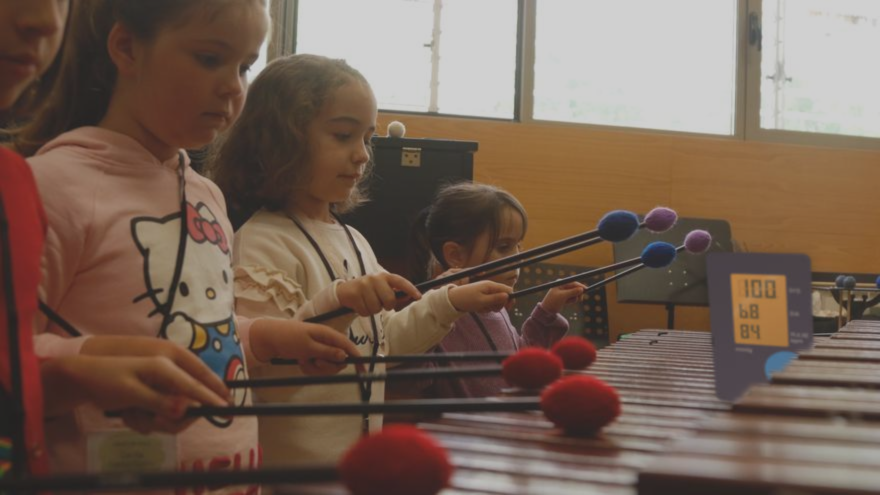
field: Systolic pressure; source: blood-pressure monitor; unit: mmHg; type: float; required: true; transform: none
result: 100 mmHg
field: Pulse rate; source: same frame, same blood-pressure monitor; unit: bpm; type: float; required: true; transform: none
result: 84 bpm
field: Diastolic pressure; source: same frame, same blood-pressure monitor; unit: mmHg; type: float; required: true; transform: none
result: 68 mmHg
